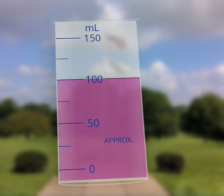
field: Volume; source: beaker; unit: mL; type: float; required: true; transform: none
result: 100 mL
